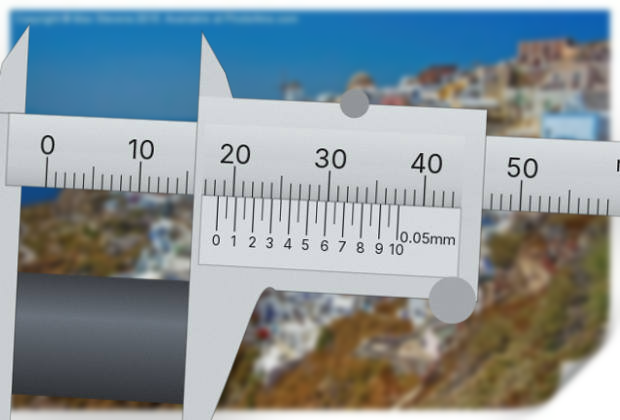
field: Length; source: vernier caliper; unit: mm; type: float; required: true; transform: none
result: 18.4 mm
